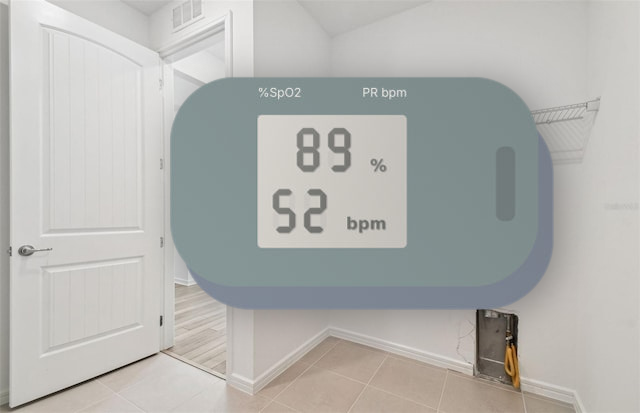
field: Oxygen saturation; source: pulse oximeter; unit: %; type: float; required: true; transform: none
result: 89 %
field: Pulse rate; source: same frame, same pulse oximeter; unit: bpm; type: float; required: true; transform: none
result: 52 bpm
